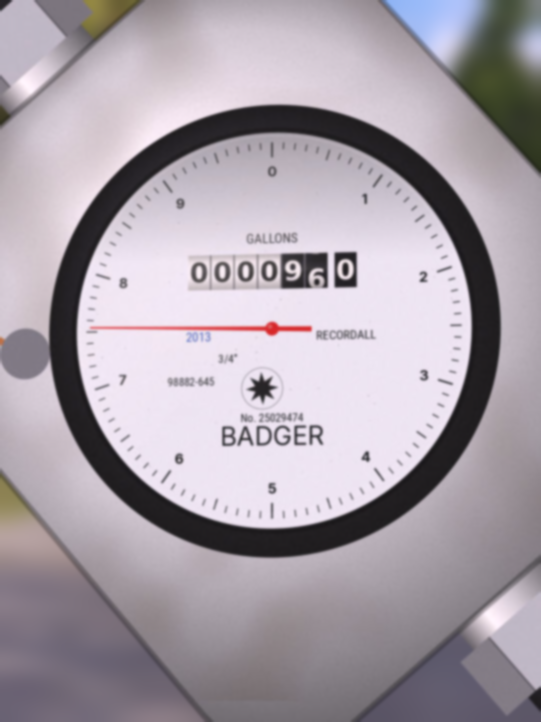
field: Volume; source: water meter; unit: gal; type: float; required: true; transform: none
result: 957.5 gal
